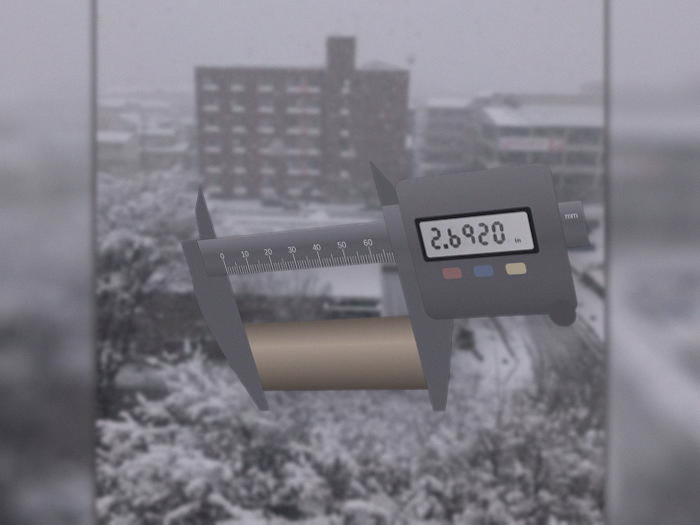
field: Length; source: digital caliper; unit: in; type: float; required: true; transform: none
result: 2.6920 in
